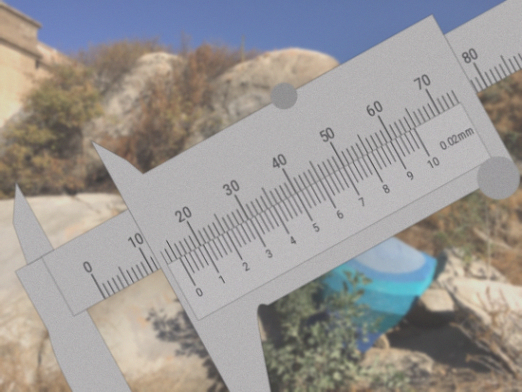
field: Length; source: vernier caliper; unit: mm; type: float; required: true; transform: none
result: 15.6 mm
